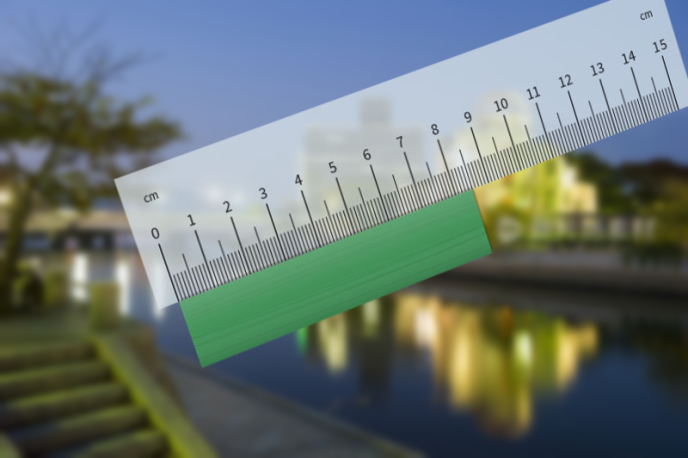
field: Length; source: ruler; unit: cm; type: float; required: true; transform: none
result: 8.5 cm
